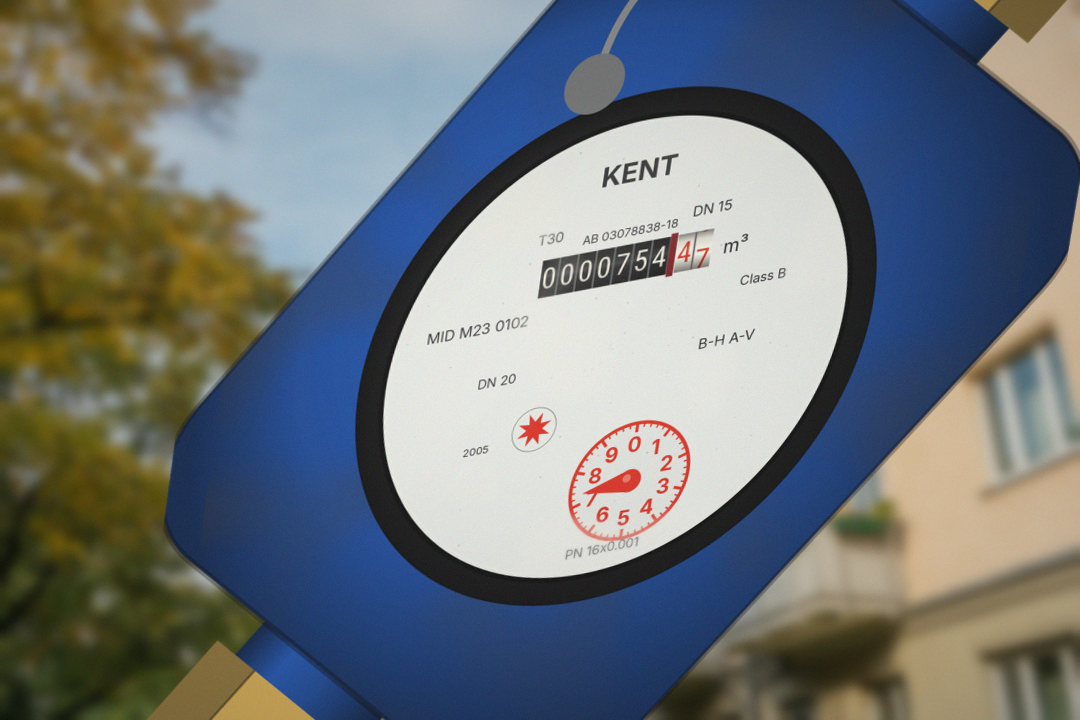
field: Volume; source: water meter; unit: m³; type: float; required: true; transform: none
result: 754.467 m³
